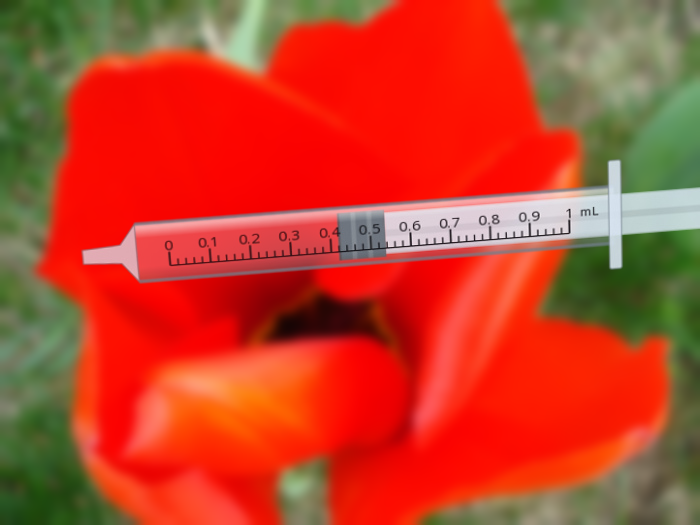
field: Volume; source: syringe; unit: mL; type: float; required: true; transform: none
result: 0.42 mL
